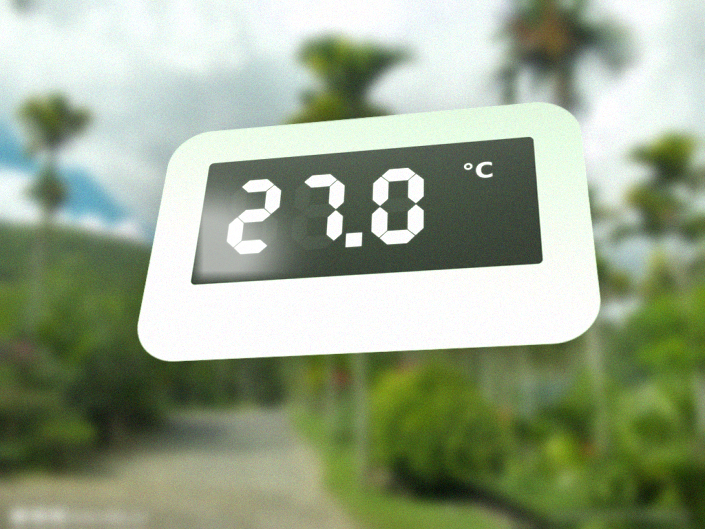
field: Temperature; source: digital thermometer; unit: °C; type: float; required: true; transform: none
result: 27.0 °C
